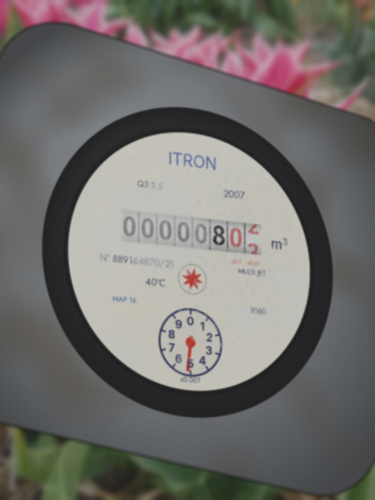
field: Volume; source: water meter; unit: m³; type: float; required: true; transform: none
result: 8.025 m³
